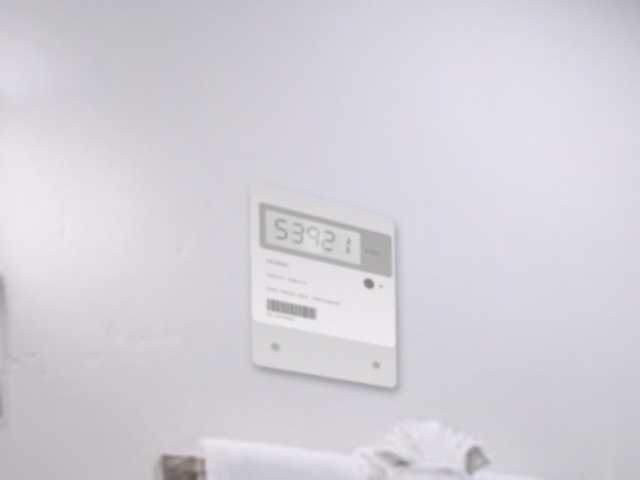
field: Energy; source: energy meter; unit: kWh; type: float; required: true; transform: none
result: 53921 kWh
